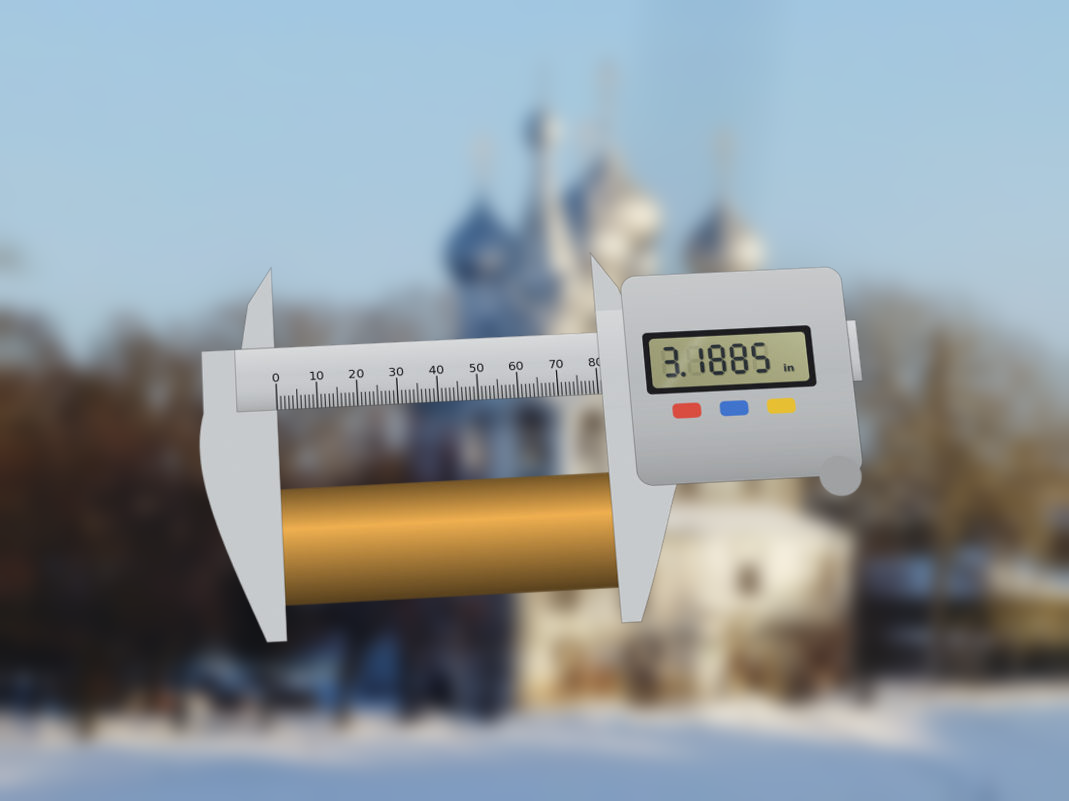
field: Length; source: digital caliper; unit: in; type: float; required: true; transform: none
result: 3.1885 in
